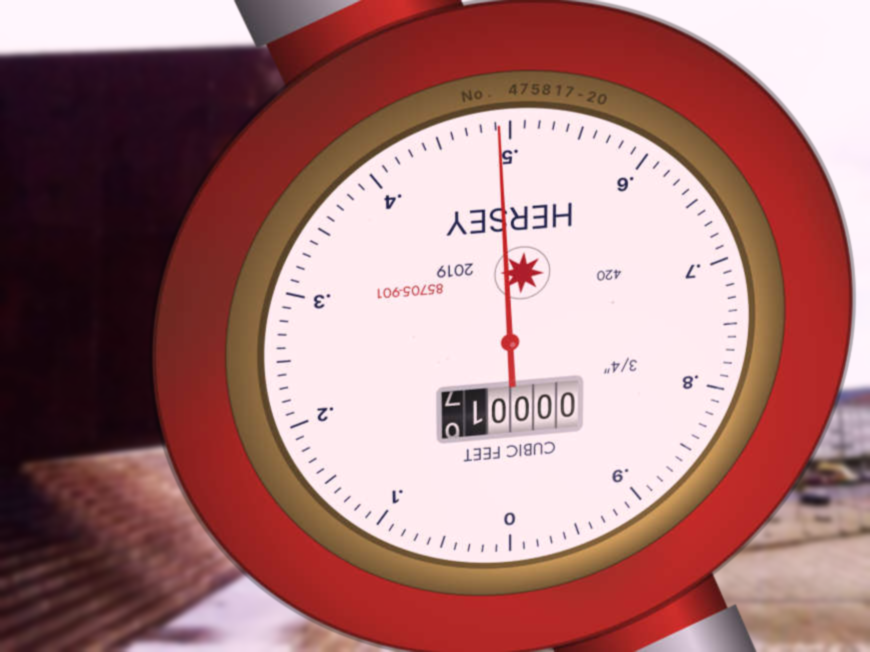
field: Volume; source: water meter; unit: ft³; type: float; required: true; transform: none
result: 16.49 ft³
